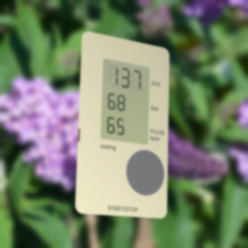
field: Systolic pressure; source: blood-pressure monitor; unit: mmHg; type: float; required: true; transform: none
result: 137 mmHg
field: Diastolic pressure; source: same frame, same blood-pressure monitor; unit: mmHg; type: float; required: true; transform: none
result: 68 mmHg
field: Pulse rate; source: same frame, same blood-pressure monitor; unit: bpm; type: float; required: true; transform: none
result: 65 bpm
